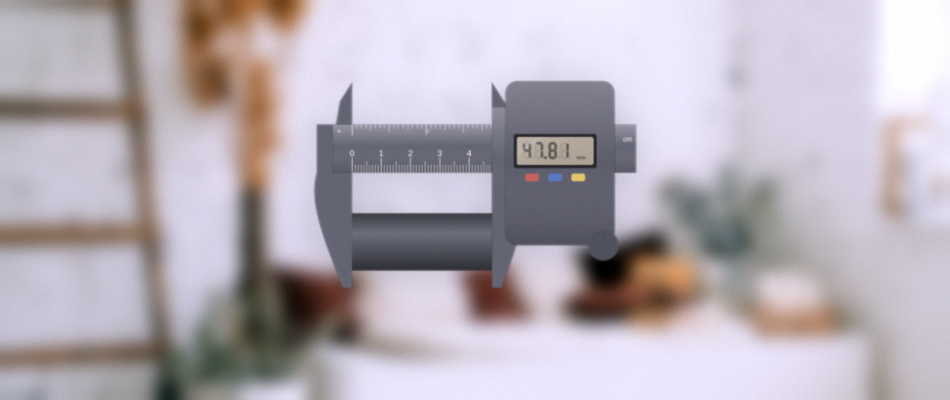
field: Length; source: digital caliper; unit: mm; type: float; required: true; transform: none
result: 47.81 mm
